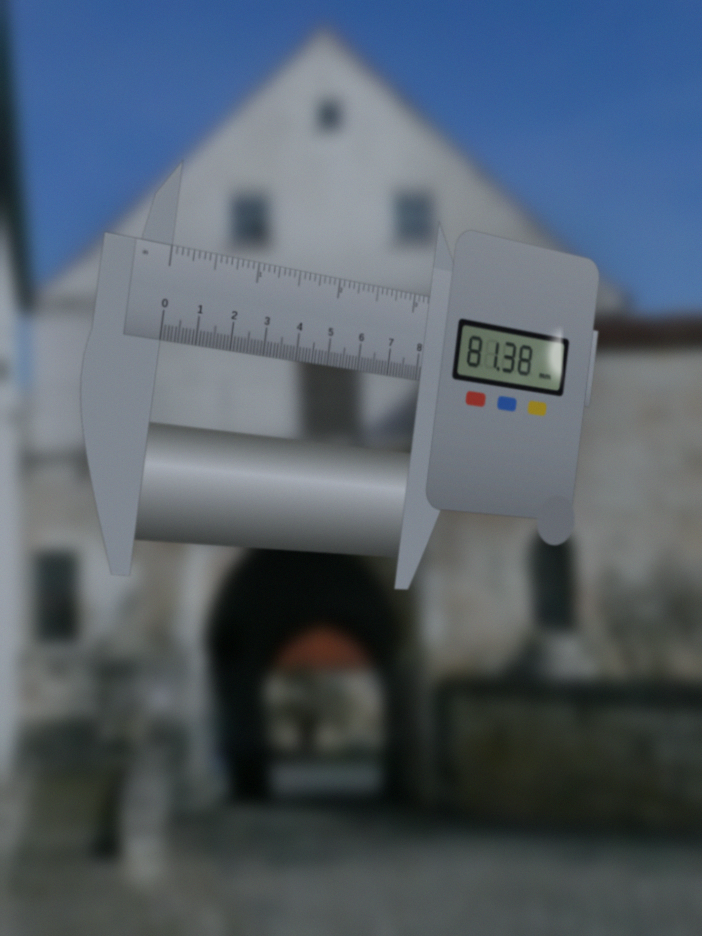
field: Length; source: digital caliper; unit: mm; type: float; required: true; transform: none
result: 81.38 mm
